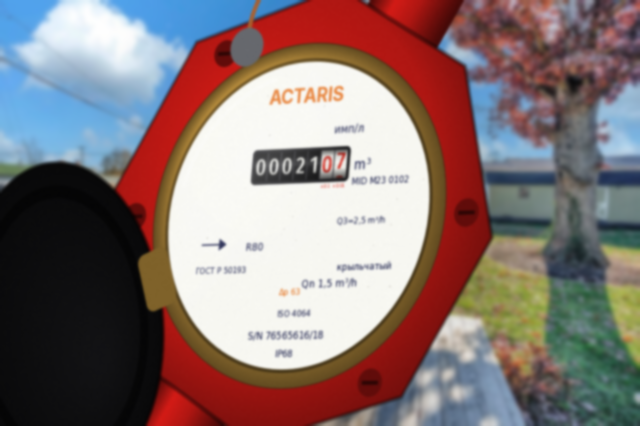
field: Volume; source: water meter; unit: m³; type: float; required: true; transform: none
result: 21.07 m³
